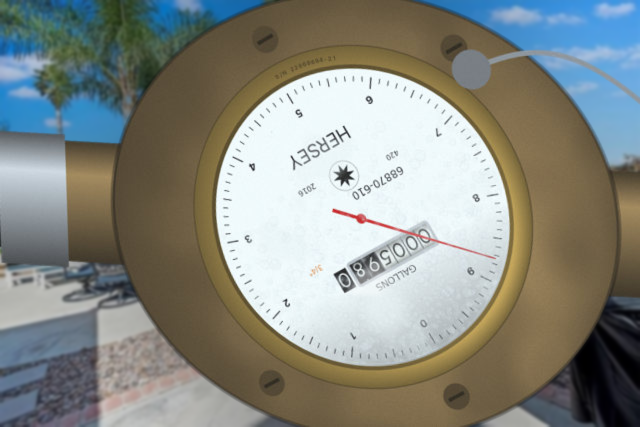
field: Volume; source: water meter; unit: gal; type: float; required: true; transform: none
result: 5978.7 gal
